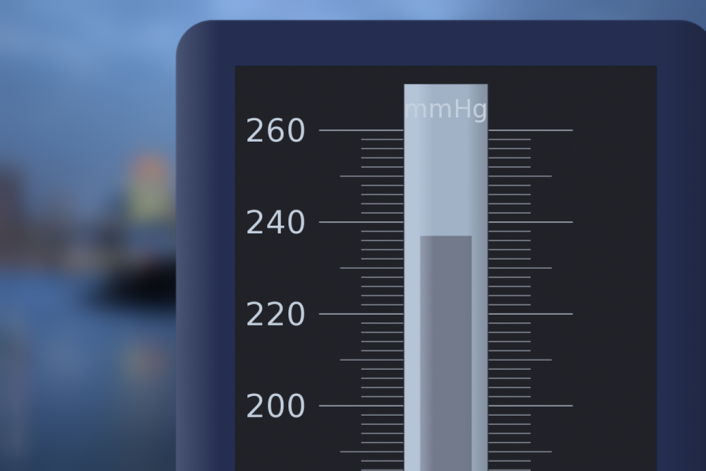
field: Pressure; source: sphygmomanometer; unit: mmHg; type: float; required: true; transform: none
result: 237 mmHg
